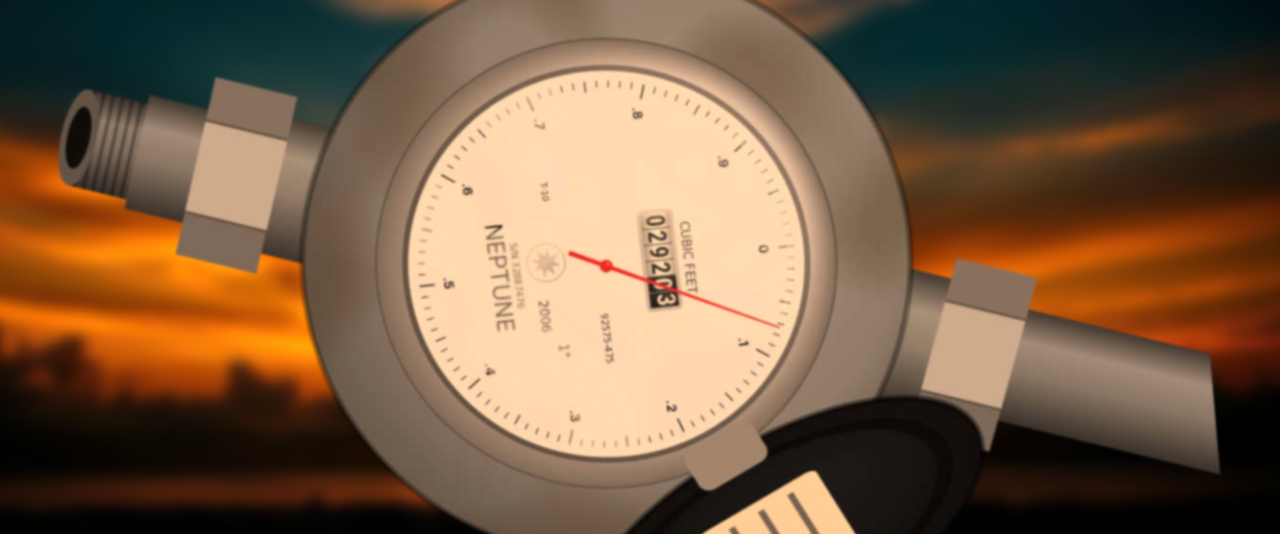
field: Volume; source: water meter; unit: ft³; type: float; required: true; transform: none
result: 29203.07 ft³
